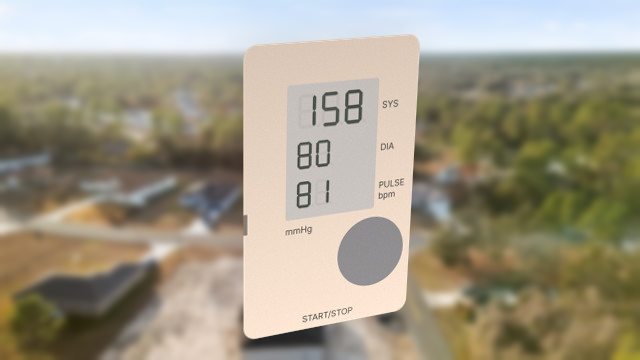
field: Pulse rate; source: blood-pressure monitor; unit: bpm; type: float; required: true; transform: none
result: 81 bpm
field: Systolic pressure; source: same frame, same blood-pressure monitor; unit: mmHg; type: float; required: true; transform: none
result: 158 mmHg
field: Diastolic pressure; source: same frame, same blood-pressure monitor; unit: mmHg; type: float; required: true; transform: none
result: 80 mmHg
